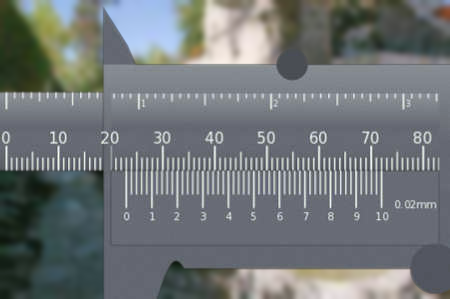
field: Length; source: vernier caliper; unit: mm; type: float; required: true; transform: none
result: 23.0 mm
